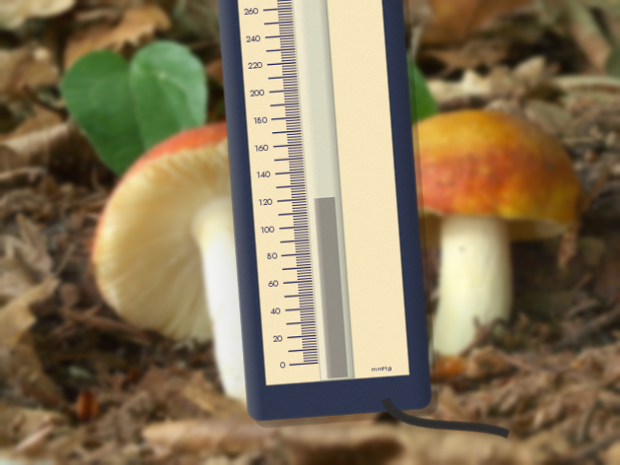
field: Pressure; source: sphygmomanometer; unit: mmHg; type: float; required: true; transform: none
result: 120 mmHg
